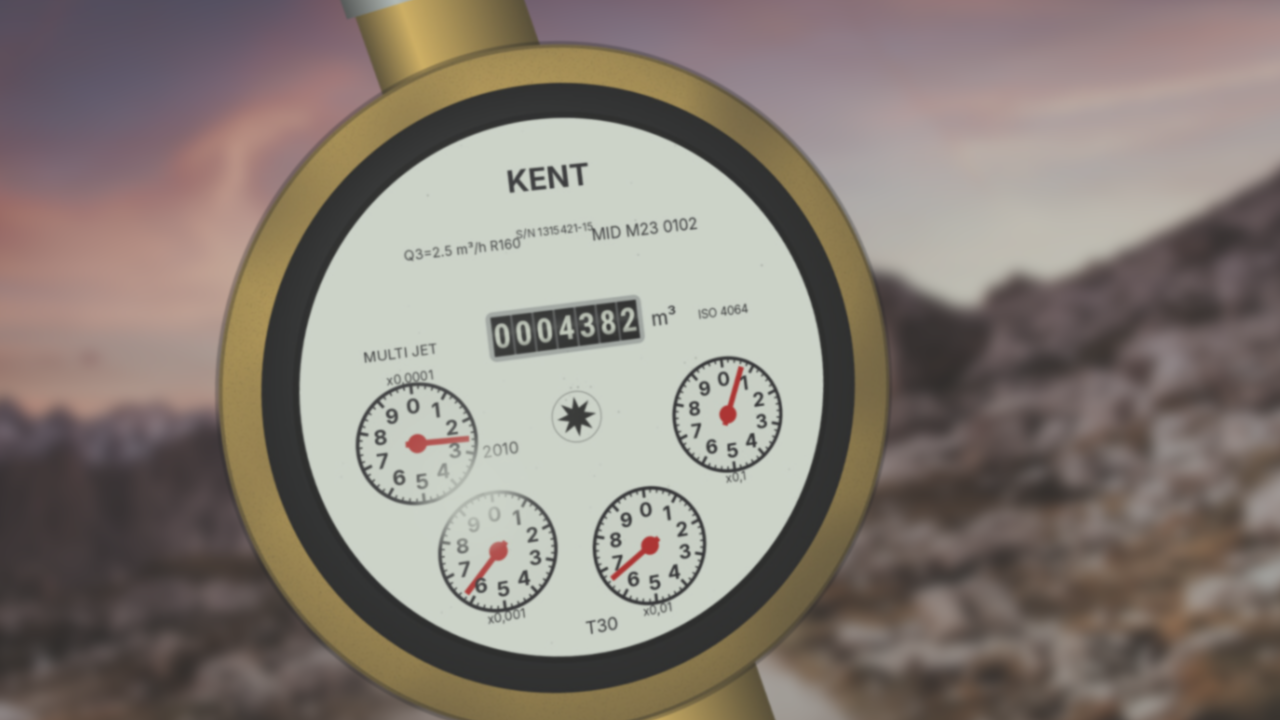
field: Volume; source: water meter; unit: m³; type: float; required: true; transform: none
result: 4382.0662 m³
